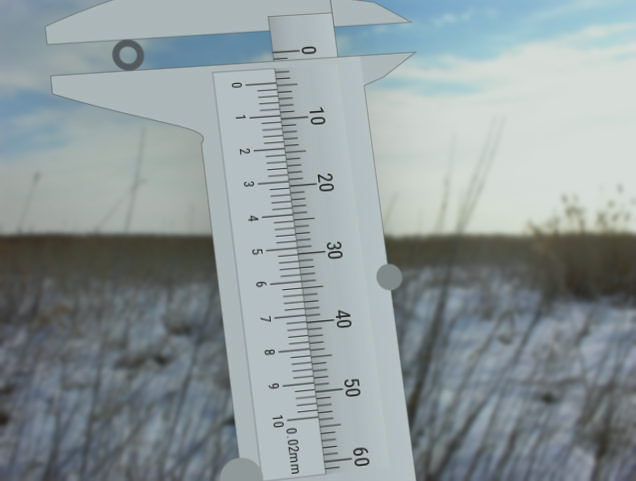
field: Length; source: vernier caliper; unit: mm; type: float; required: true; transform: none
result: 4.6 mm
